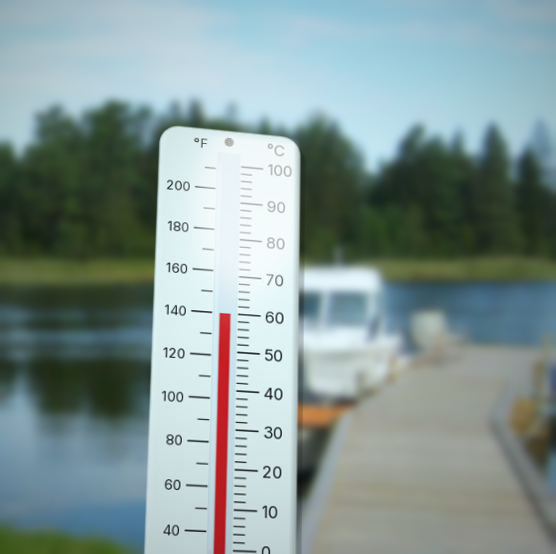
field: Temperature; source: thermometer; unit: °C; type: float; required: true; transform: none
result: 60 °C
